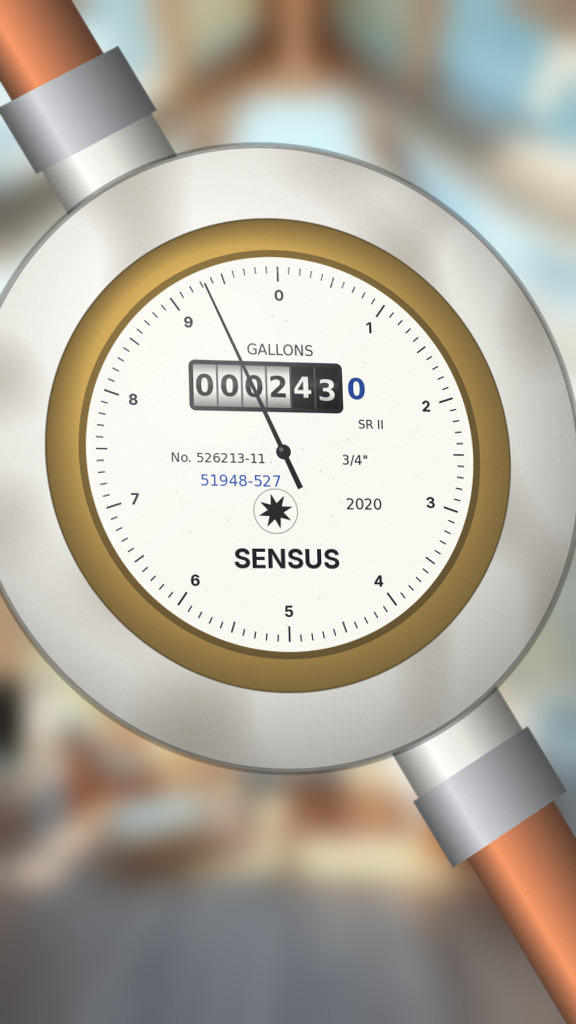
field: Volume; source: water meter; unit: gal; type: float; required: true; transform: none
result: 2429.3 gal
